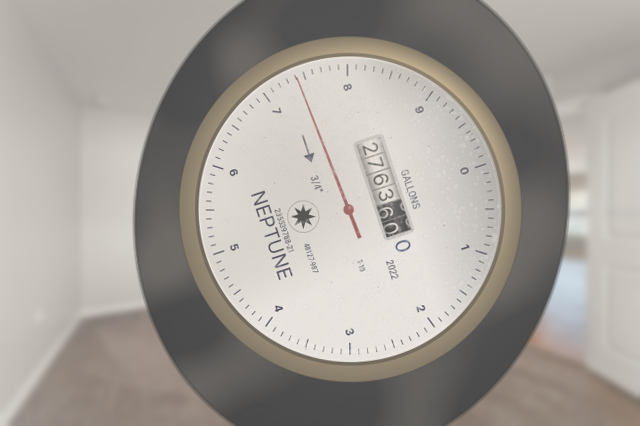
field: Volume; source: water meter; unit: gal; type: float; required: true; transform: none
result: 2763597.4 gal
